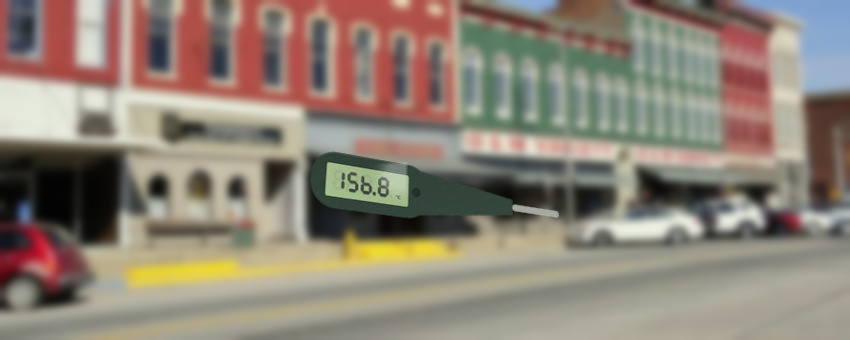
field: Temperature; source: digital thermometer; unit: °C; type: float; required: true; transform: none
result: 156.8 °C
